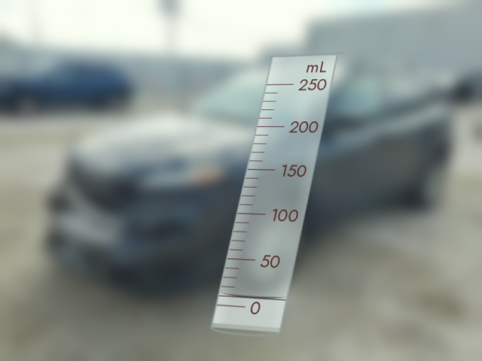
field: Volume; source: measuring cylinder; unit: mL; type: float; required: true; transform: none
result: 10 mL
